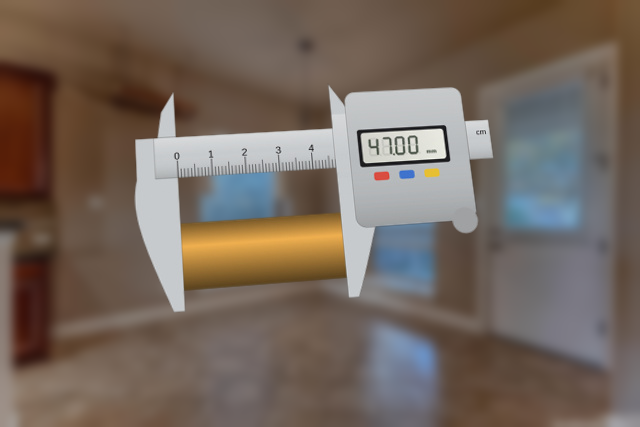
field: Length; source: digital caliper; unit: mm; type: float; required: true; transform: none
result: 47.00 mm
